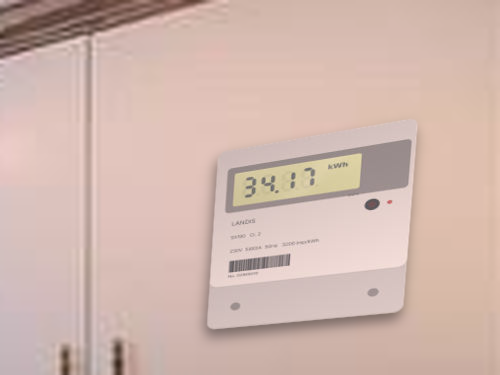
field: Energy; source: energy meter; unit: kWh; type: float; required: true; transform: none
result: 34.17 kWh
